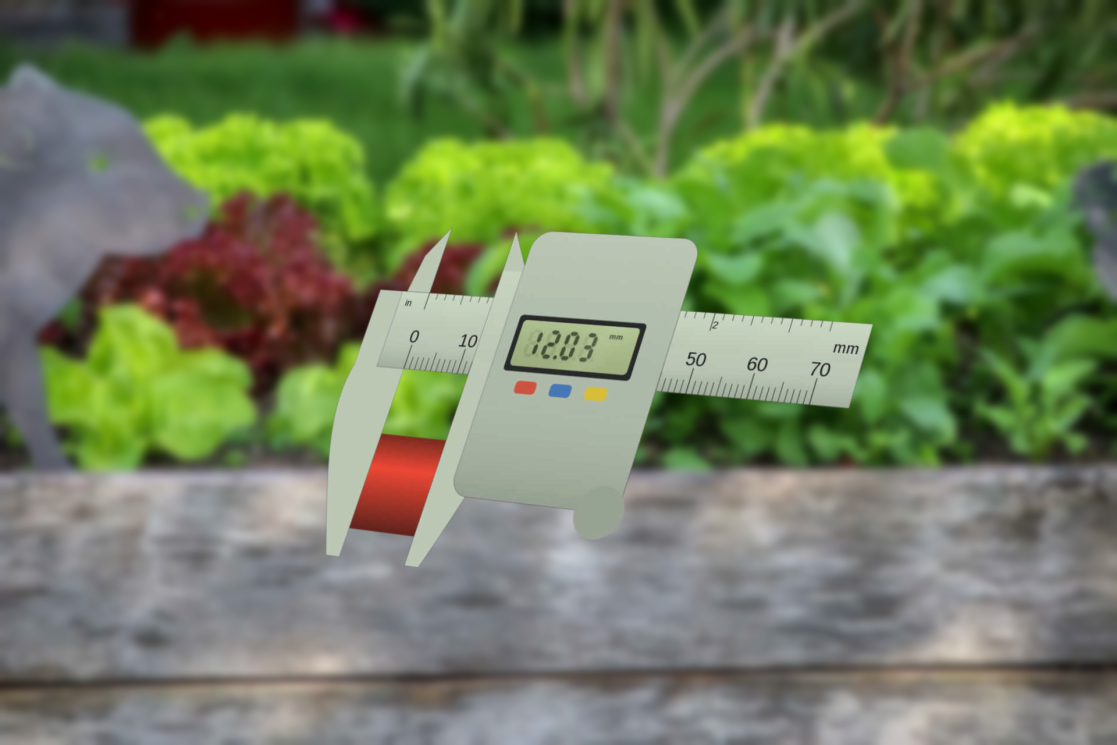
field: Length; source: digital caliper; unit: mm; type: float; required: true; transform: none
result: 12.03 mm
